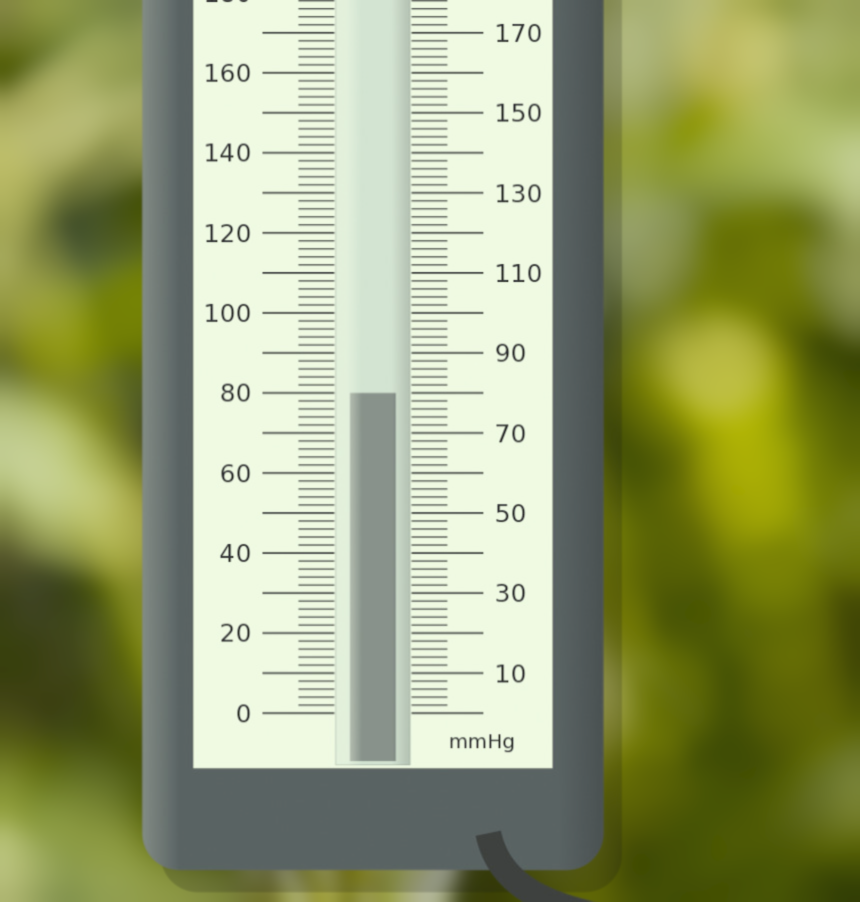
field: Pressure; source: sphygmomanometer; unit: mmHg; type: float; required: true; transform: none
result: 80 mmHg
